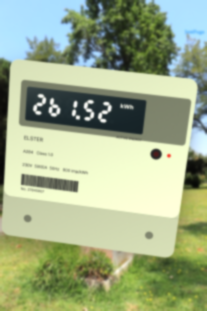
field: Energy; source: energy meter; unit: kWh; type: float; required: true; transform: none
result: 261.52 kWh
